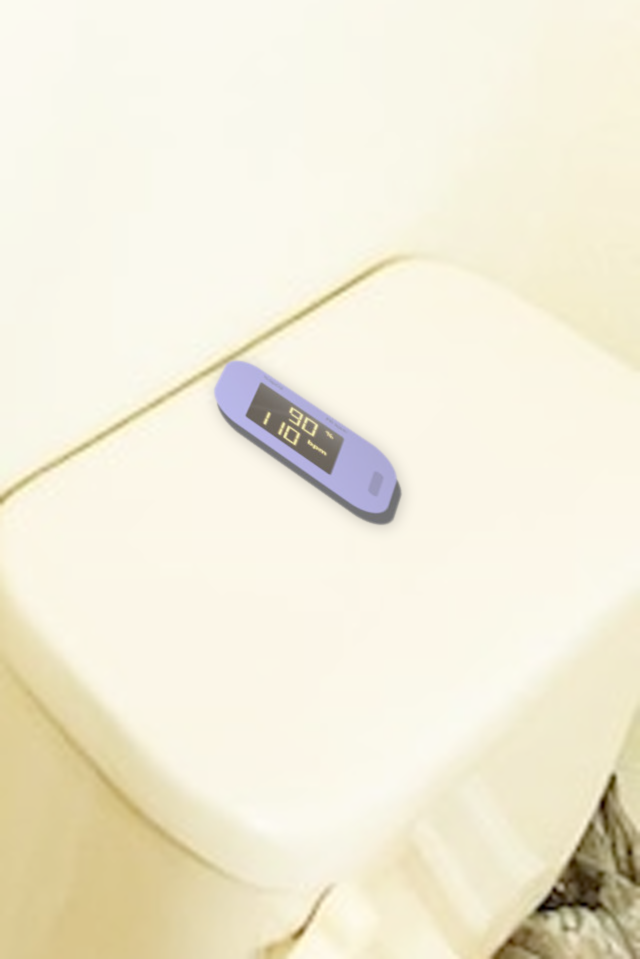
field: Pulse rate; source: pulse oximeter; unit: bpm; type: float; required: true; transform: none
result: 110 bpm
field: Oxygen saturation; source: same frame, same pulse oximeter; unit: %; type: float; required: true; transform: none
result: 90 %
